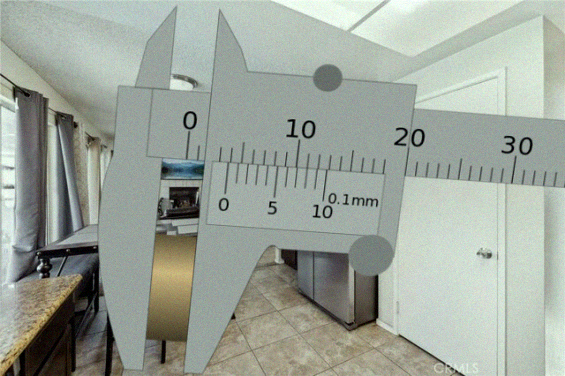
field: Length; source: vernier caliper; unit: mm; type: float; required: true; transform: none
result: 3.8 mm
